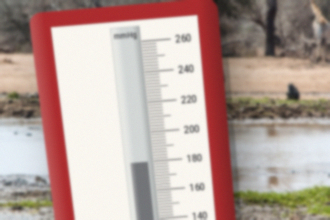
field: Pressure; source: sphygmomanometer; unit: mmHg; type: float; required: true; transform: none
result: 180 mmHg
